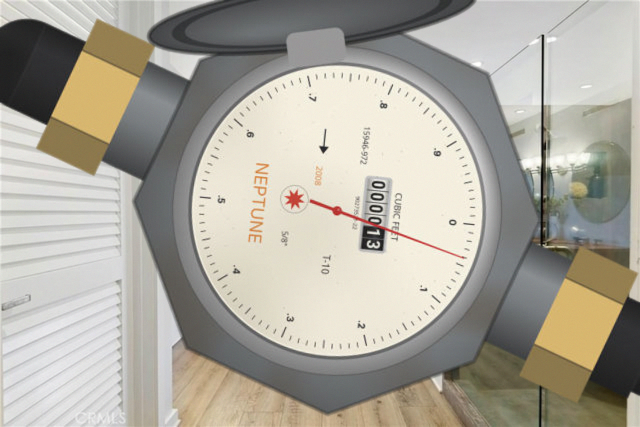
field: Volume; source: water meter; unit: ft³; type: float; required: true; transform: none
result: 13.04 ft³
